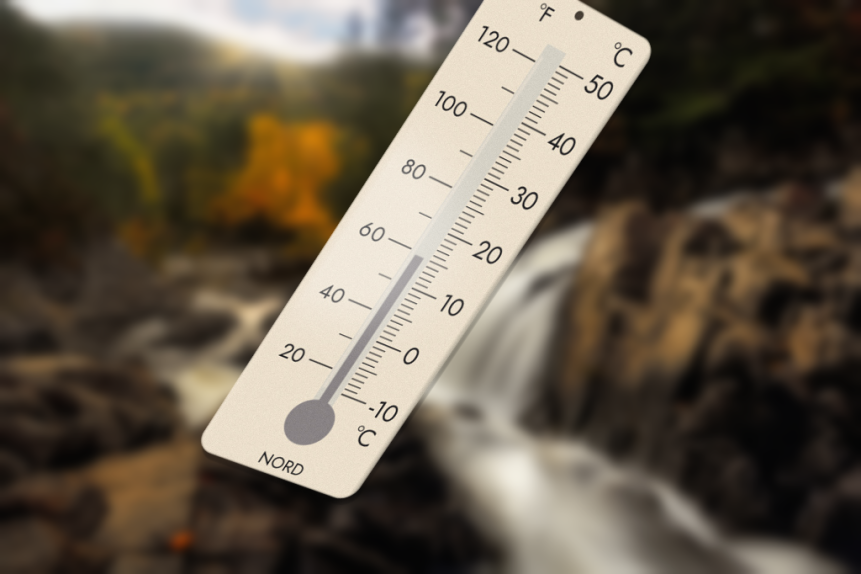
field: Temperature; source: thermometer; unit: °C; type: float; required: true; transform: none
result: 15 °C
